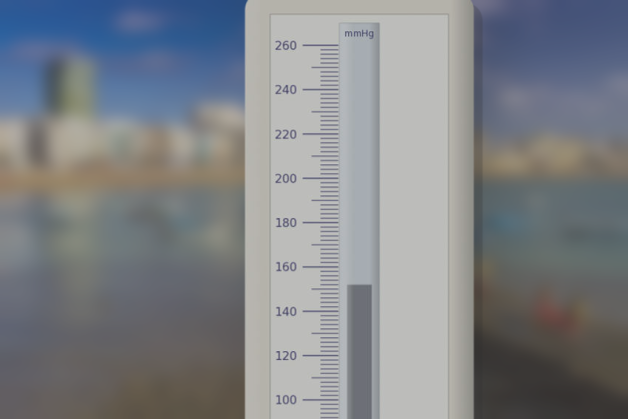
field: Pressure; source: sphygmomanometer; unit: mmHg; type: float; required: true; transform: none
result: 152 mmHg
